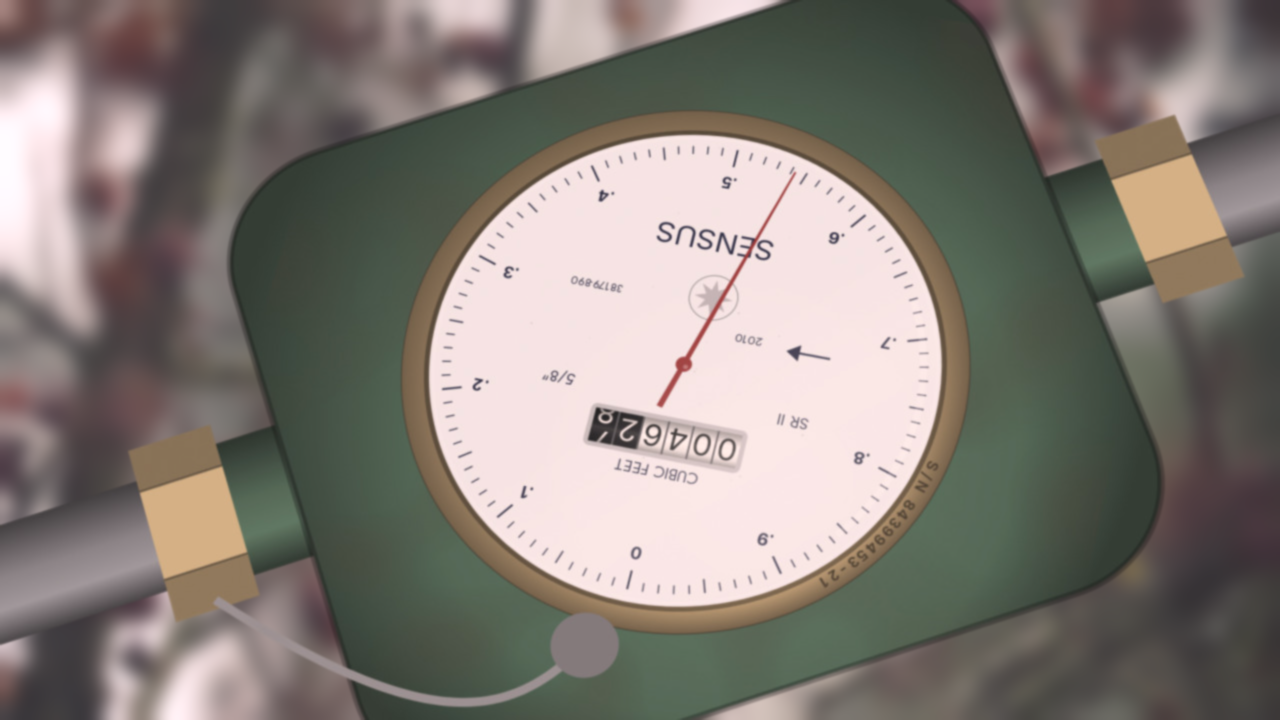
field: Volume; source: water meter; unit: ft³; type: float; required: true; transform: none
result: 4627.54 ft³
